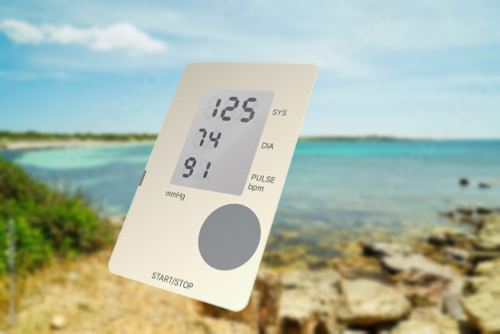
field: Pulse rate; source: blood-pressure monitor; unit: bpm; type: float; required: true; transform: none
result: 91 bpm
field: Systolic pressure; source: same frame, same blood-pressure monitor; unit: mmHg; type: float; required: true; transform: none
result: 125 mmHg
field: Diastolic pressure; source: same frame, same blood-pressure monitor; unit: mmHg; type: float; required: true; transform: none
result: 74 mmHg
